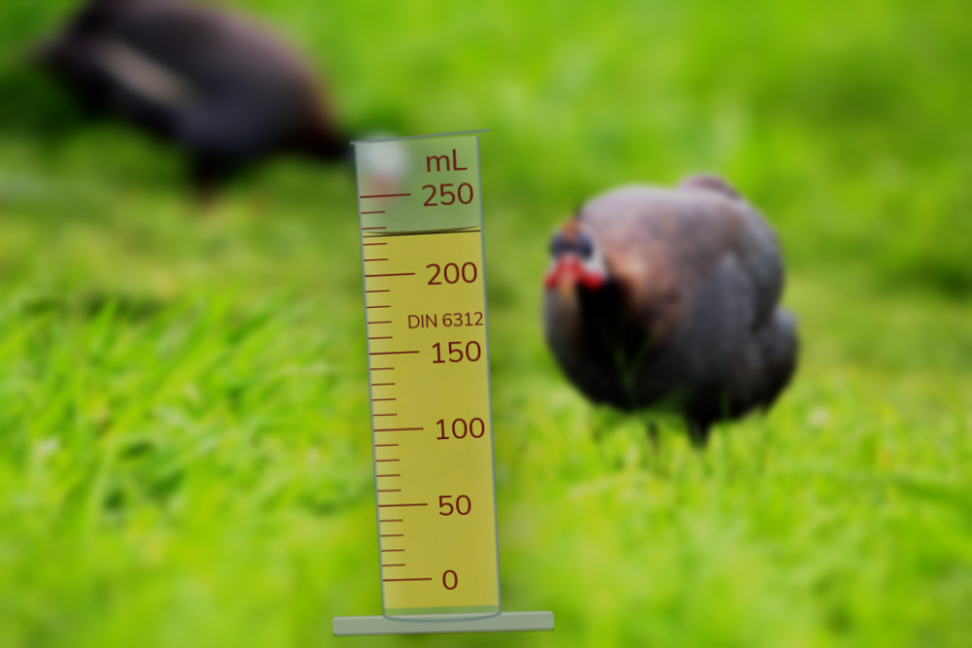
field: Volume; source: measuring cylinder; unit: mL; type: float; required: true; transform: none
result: 225 mL
